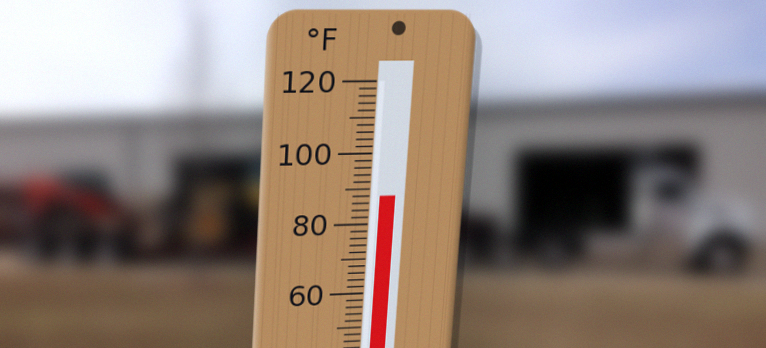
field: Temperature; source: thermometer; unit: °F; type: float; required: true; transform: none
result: 88 °F
